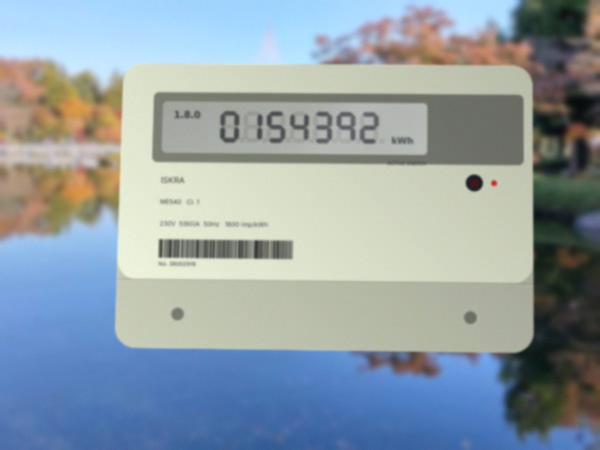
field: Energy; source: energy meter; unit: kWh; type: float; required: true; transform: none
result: 154392 kWh
